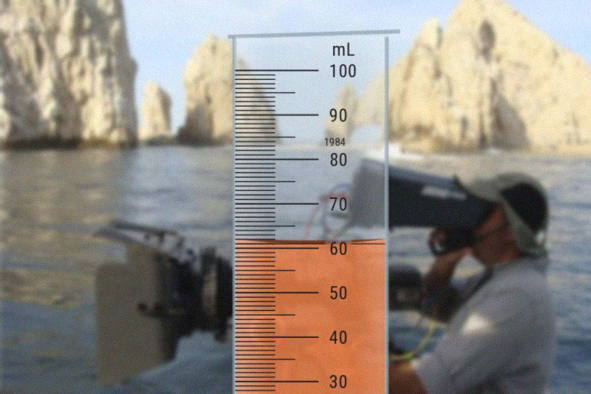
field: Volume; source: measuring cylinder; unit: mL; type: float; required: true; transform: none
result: 61 mL
